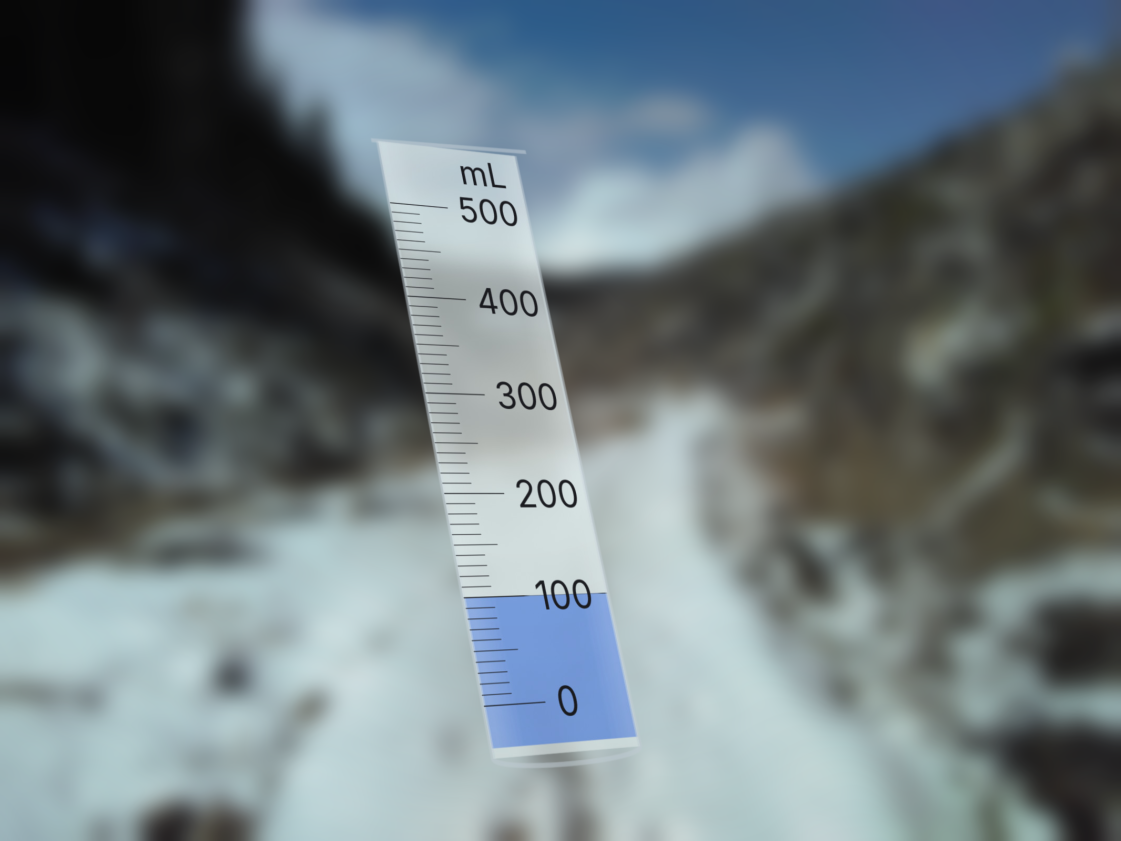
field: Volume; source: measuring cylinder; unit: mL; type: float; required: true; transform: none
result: 100 mL
